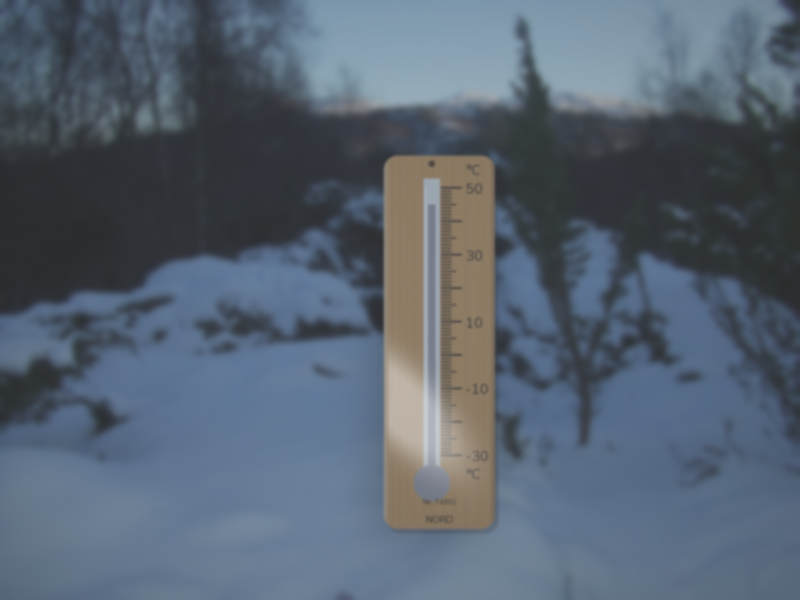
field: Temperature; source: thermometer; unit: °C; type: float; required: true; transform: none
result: 45 °C
